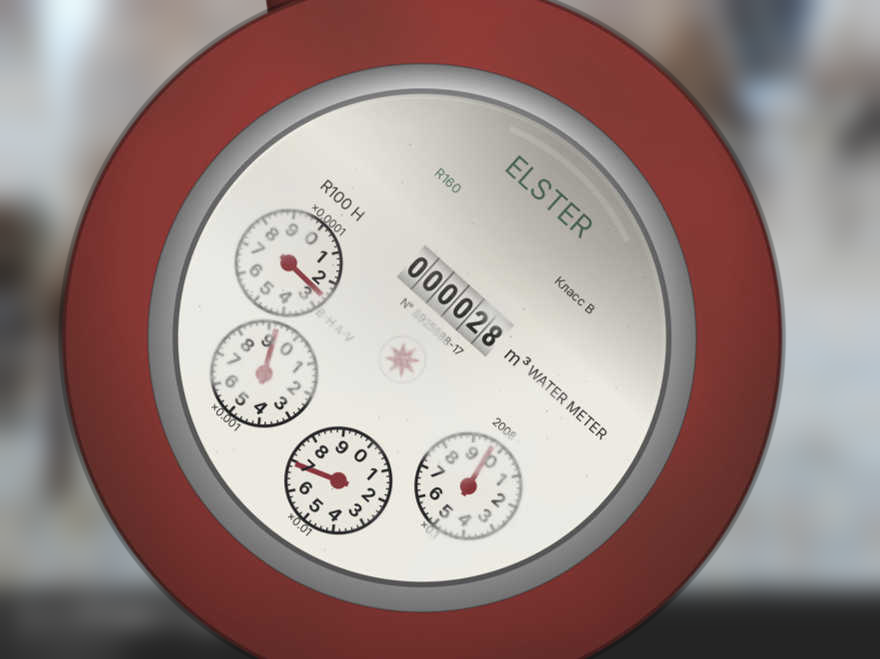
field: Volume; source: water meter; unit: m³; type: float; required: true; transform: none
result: 27.9692 m³
